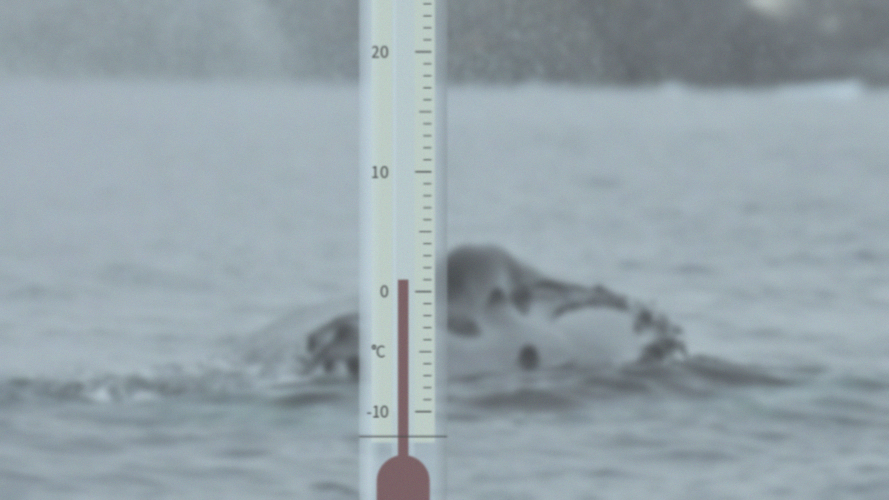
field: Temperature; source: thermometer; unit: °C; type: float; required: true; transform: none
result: 1 °C
